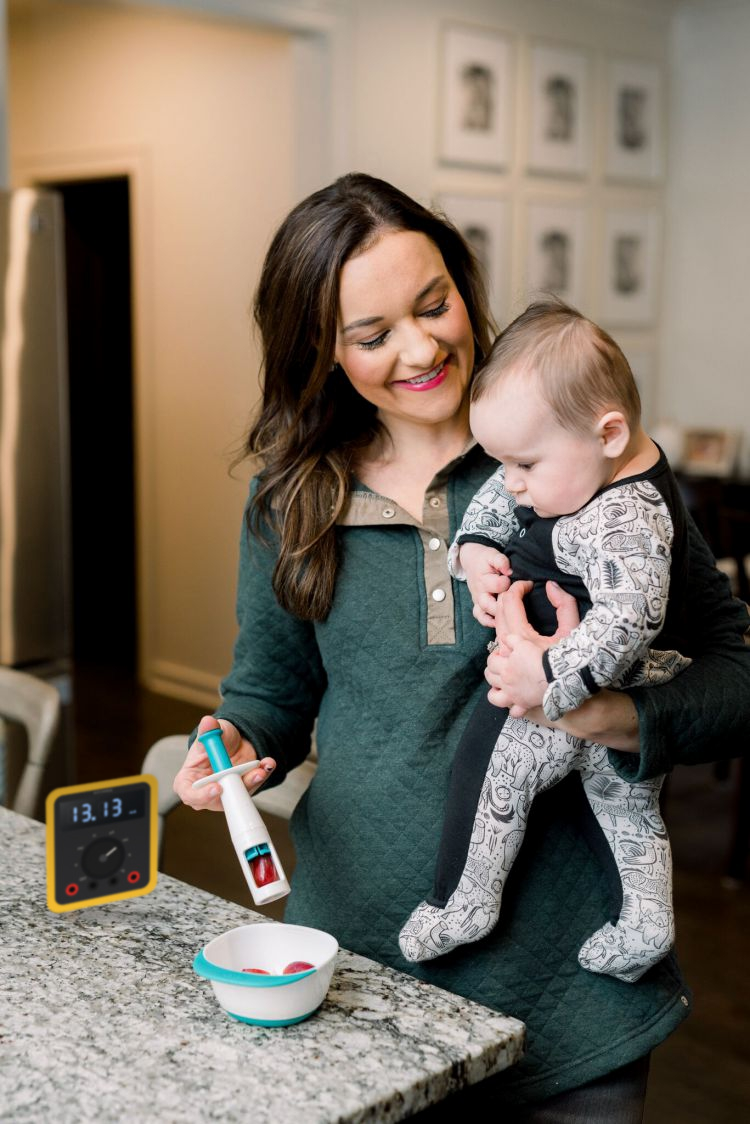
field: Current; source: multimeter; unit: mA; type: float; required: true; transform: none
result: 13.13 mA
